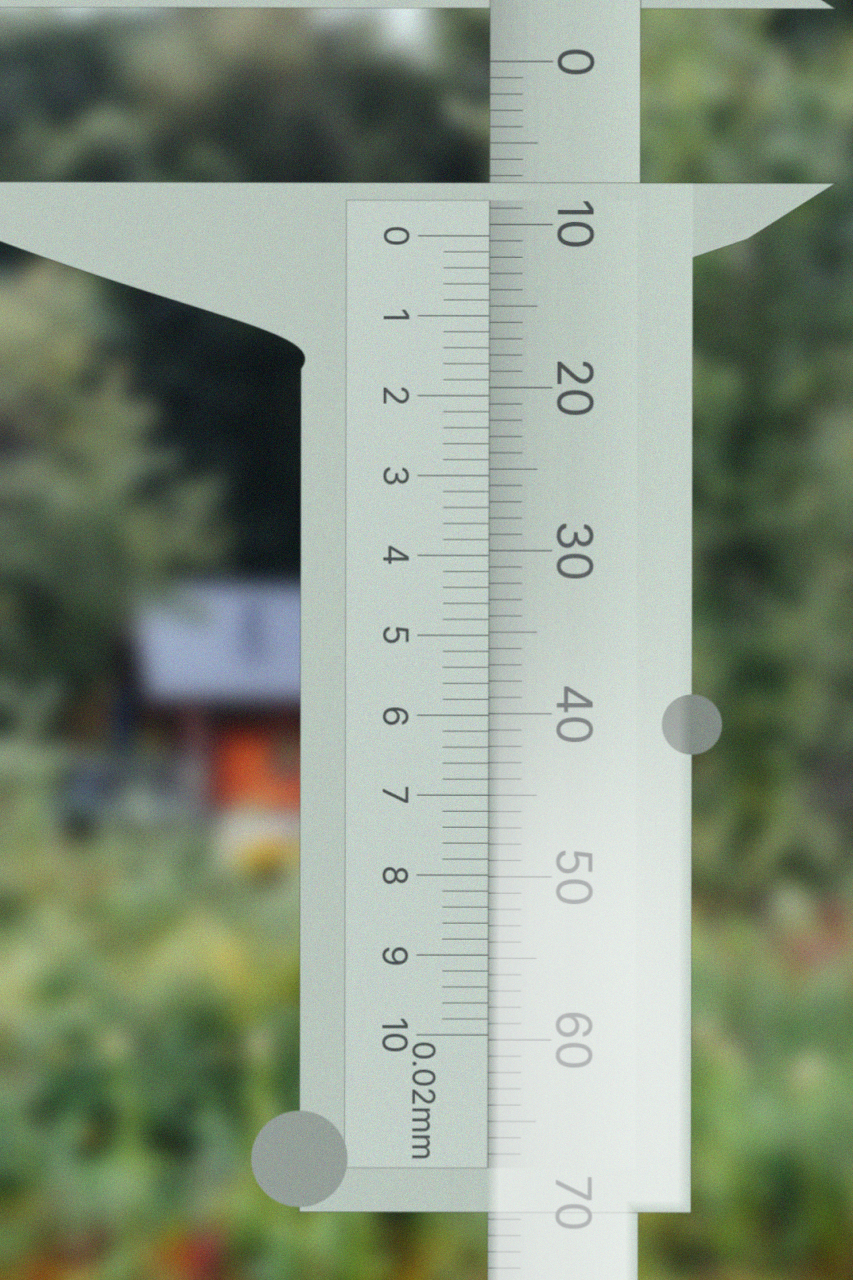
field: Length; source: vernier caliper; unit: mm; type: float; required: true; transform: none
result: 10.7 mm
